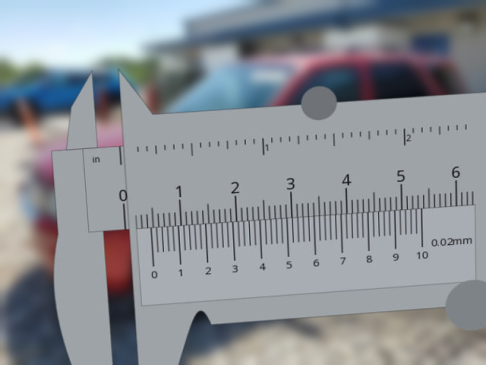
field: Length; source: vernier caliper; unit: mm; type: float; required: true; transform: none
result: 4.6 mm
